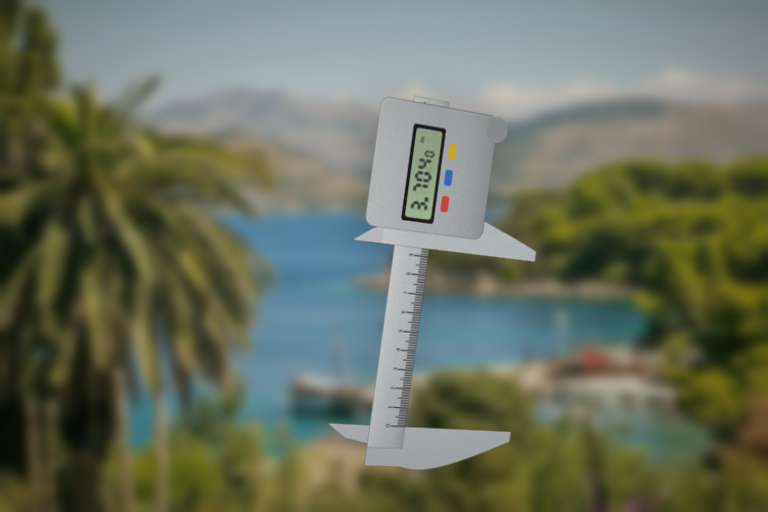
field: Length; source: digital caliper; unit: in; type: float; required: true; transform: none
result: 3.7040 in
